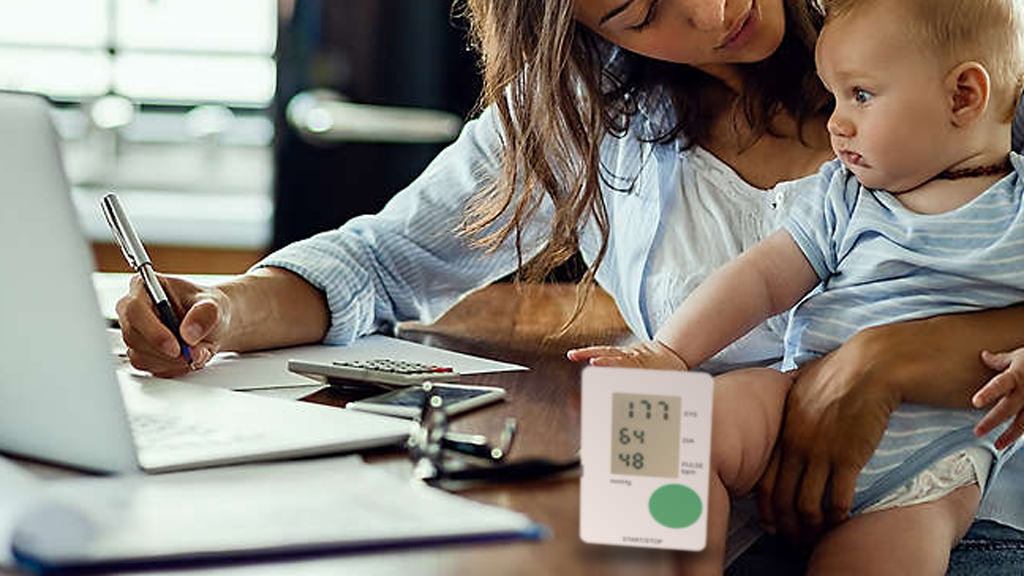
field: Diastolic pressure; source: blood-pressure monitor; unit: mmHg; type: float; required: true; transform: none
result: 64 mmHg
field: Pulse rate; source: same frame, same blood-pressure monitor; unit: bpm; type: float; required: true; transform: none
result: 48 bpm
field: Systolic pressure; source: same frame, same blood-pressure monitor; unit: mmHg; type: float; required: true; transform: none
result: 177 mmHg
